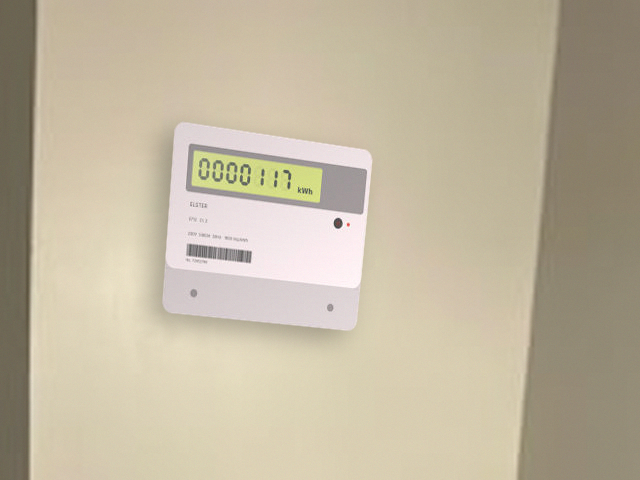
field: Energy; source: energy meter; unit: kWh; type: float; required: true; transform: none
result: 117 kWh
